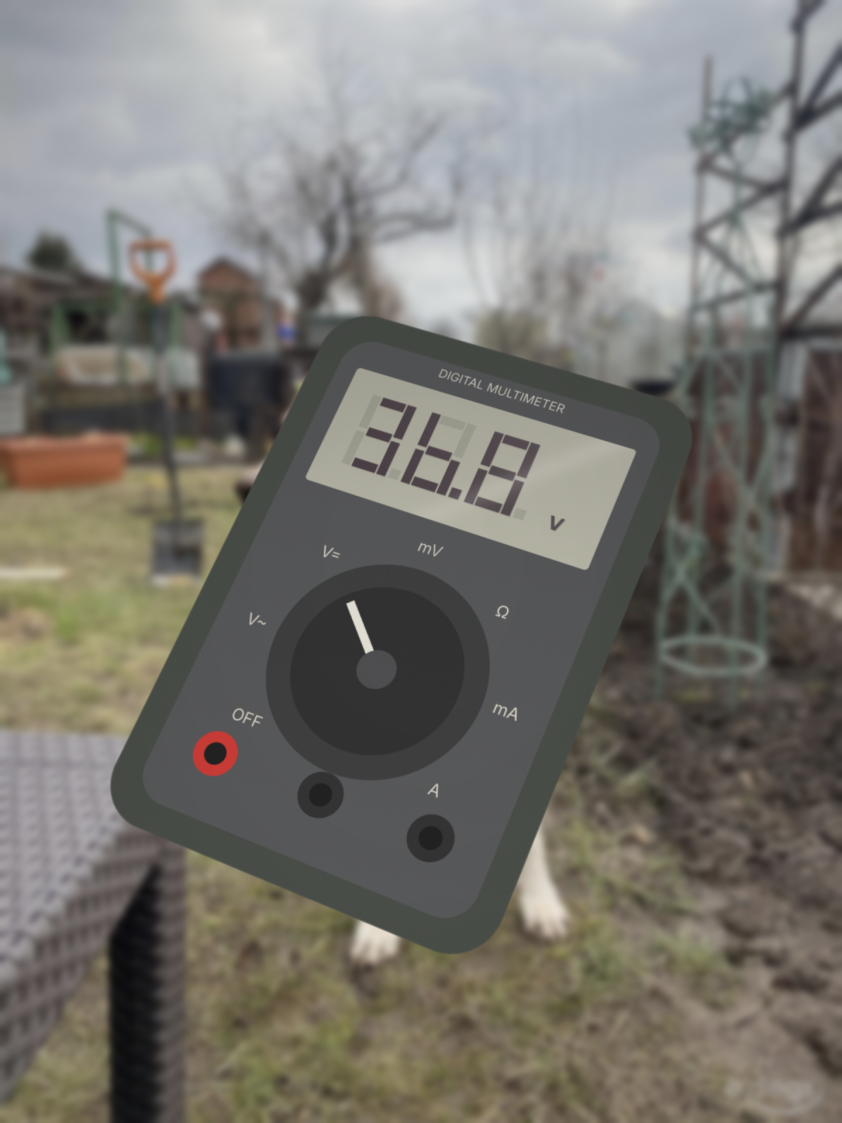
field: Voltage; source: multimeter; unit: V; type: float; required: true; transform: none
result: 36.8 V
